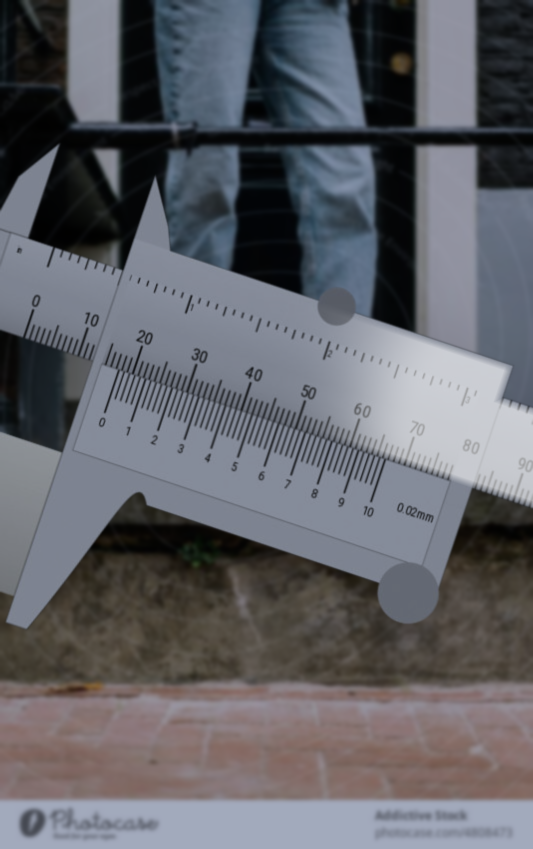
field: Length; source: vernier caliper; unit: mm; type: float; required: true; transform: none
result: 17.5 mm
